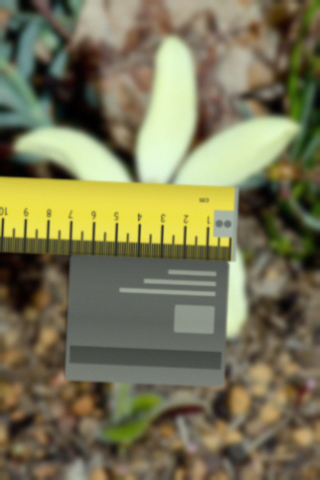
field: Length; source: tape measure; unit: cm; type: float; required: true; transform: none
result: 7 cm
